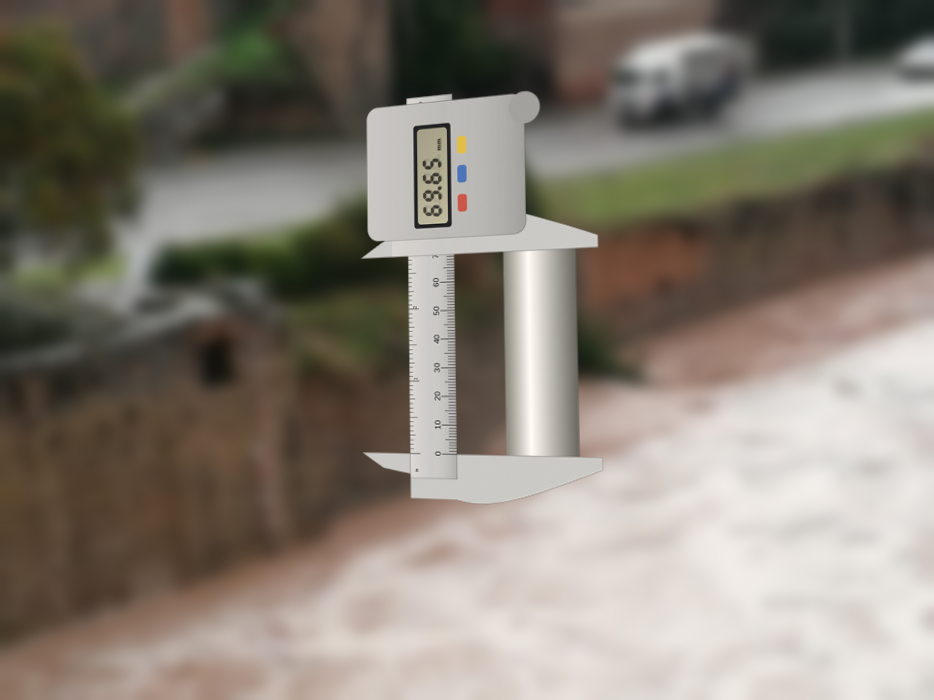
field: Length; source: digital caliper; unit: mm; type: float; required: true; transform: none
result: 69.65 mm
